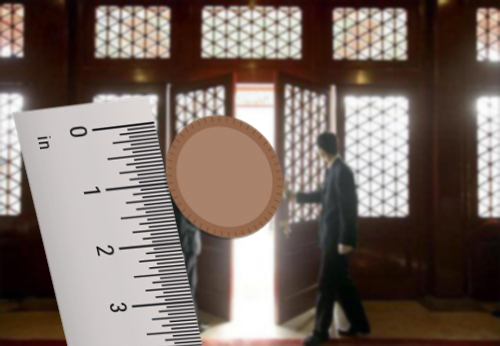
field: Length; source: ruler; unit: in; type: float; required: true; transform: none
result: 2 in
